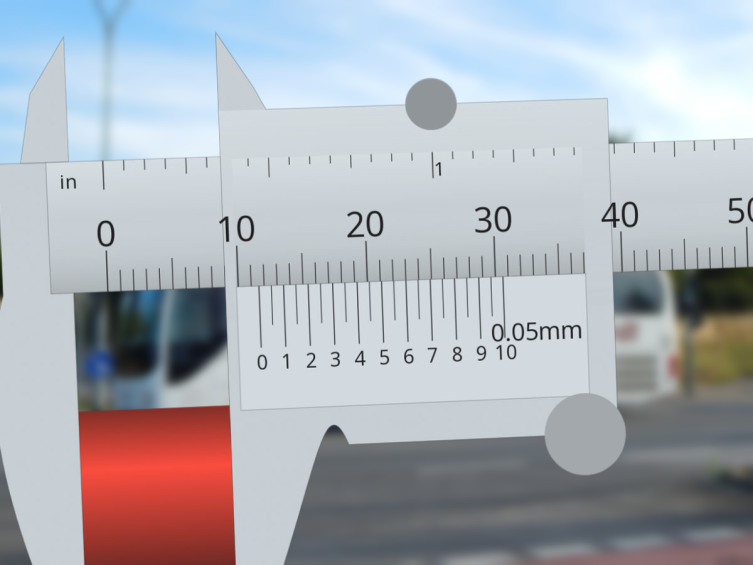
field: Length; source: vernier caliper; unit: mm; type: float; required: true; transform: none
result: 11.6 mm
